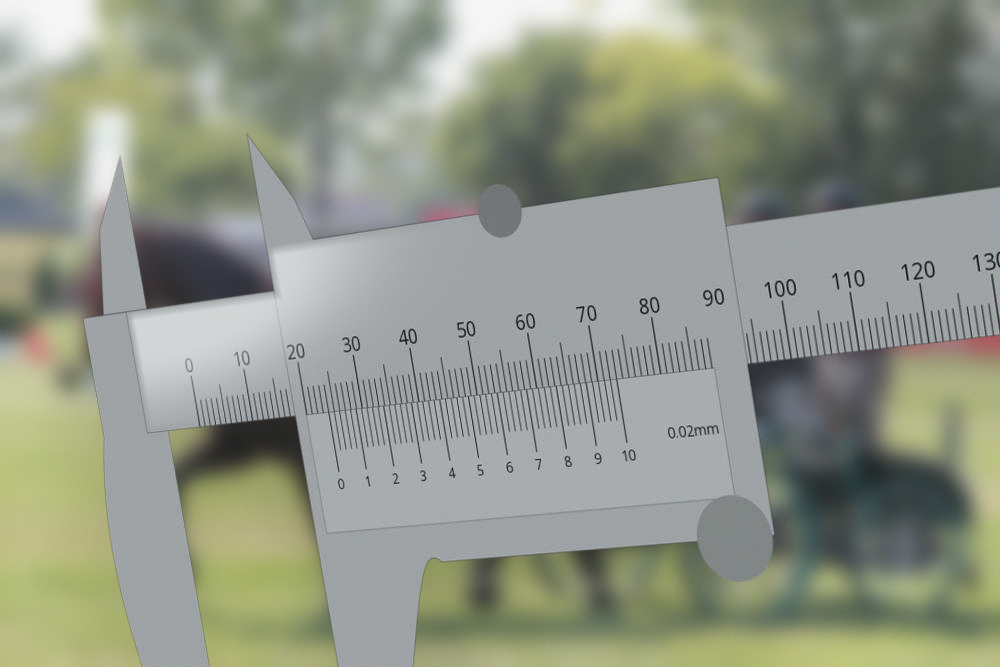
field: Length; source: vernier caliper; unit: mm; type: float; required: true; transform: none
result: 24.0 mm
